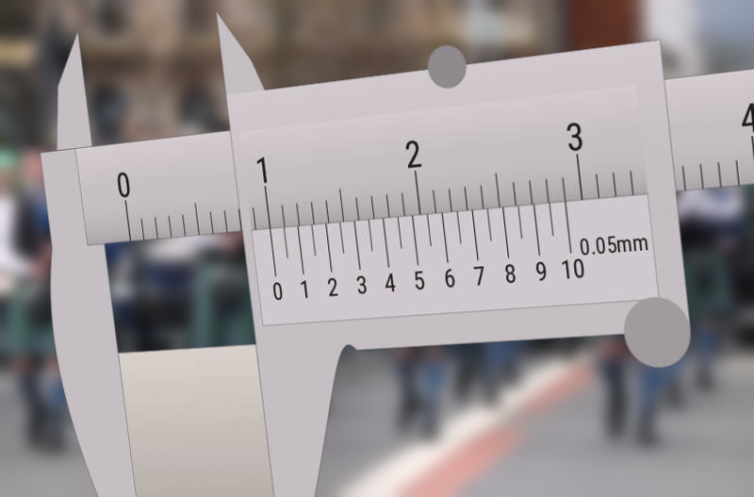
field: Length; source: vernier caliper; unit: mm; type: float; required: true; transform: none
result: 10.0 mm
